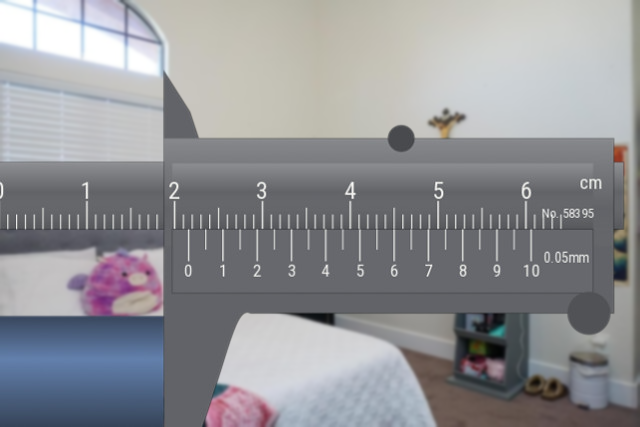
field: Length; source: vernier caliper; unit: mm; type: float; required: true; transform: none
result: 21.6 mm
